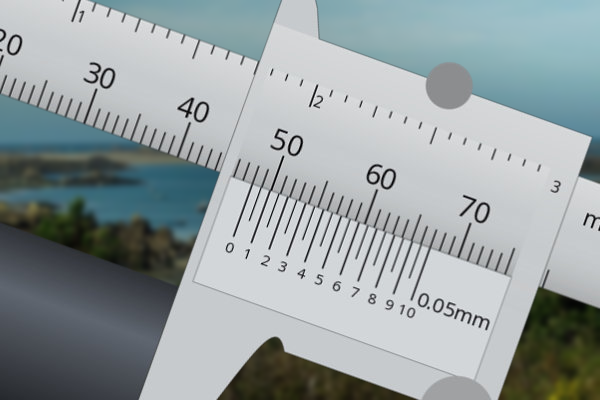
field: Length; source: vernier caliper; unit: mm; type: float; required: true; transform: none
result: 48.0 mm
